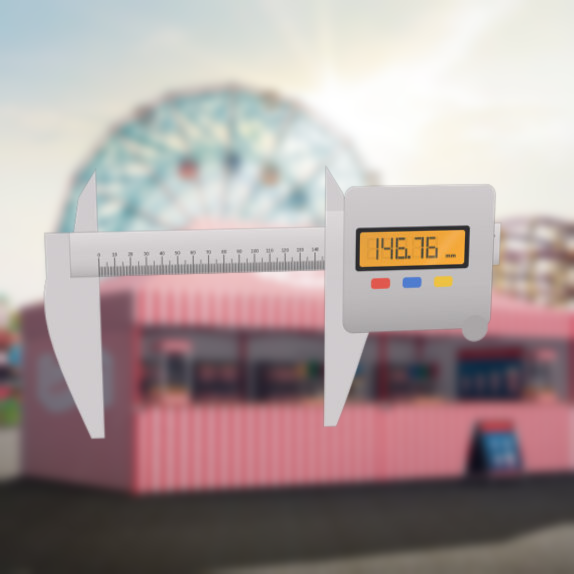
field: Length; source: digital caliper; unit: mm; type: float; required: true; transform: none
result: 146.76 mm
